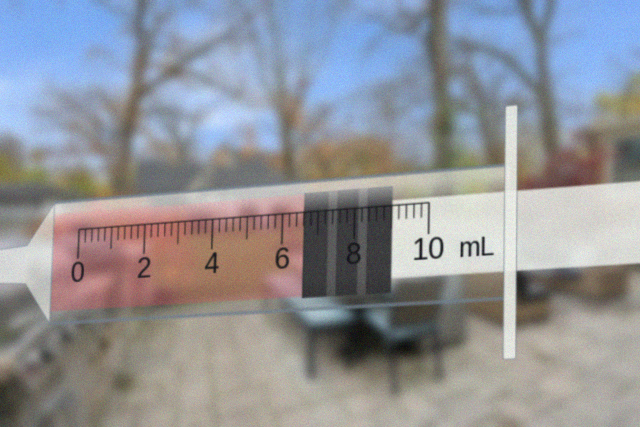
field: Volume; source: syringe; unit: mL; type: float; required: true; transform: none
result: 6.6 mL
